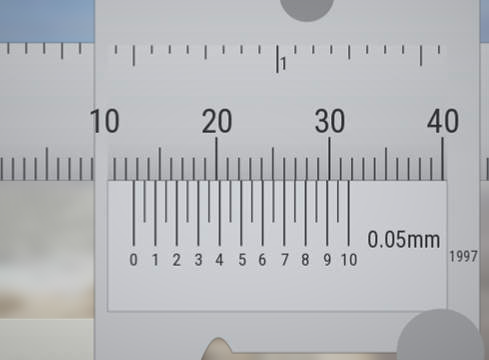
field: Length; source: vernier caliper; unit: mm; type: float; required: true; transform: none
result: 12.7 mm
